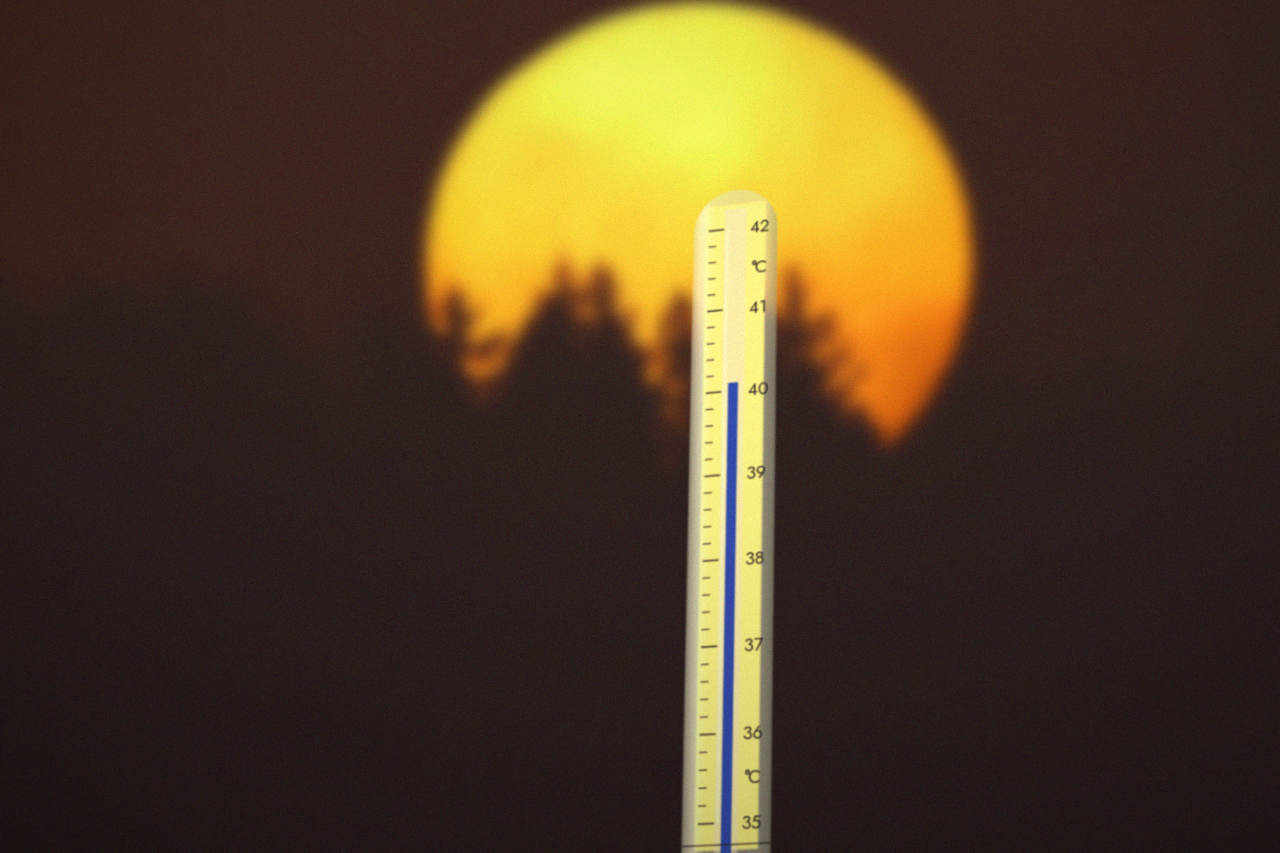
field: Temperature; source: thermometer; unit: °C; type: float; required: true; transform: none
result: 40.1 °C
